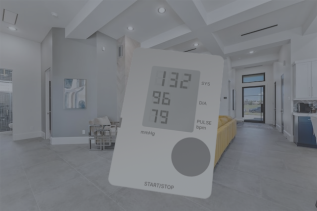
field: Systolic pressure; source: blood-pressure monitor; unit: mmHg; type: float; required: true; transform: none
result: 132 mmHg
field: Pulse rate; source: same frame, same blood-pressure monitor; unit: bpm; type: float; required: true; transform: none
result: 79 bpm
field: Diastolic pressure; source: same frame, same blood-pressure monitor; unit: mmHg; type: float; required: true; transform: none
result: 96 mmHg
